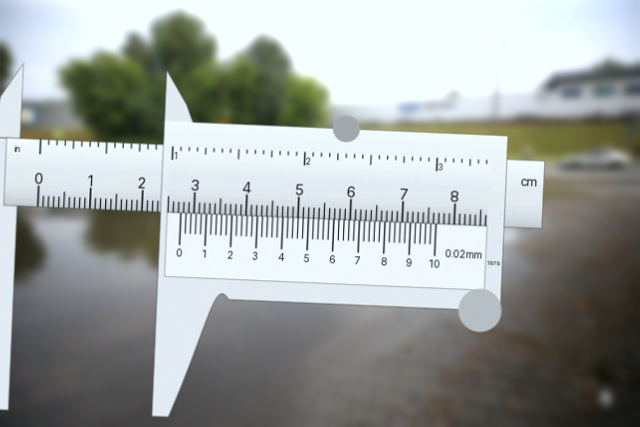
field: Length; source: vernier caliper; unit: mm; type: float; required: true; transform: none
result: 27.5 mm
